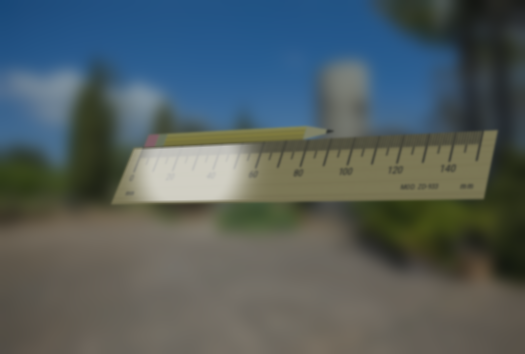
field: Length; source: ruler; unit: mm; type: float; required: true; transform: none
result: 90 mm
